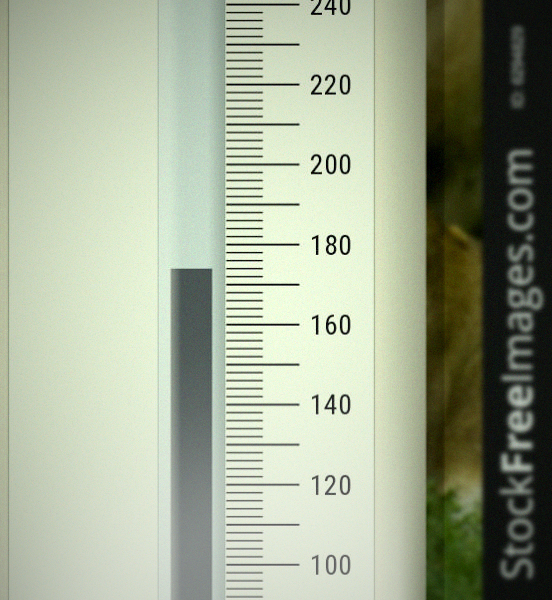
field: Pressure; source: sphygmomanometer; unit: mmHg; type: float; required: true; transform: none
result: 174 mmHg
